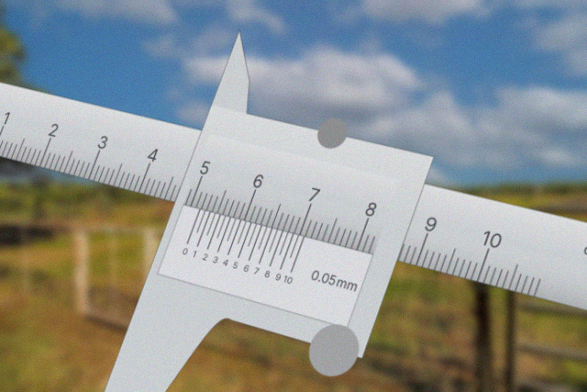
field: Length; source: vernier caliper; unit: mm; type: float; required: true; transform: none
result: 51.8 mm
